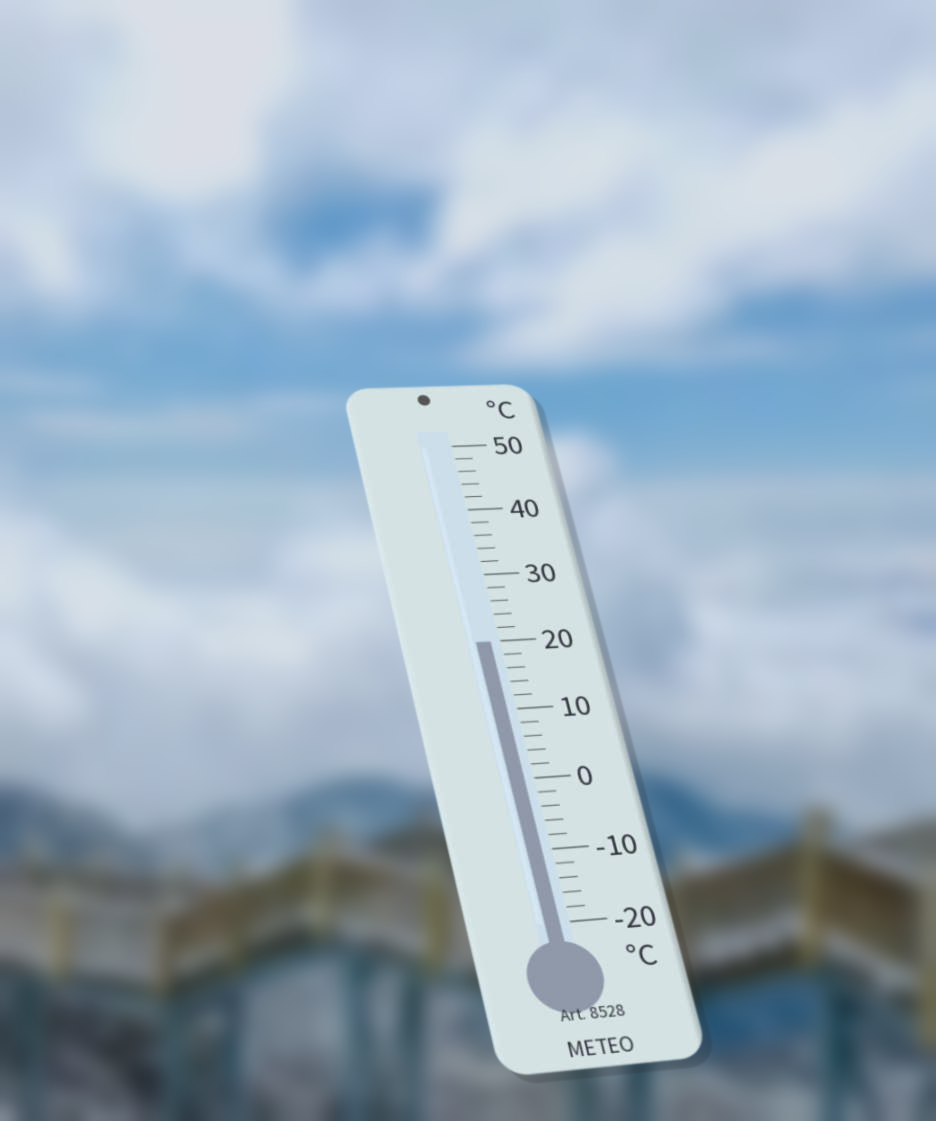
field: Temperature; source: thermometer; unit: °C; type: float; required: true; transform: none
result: 20 °C
